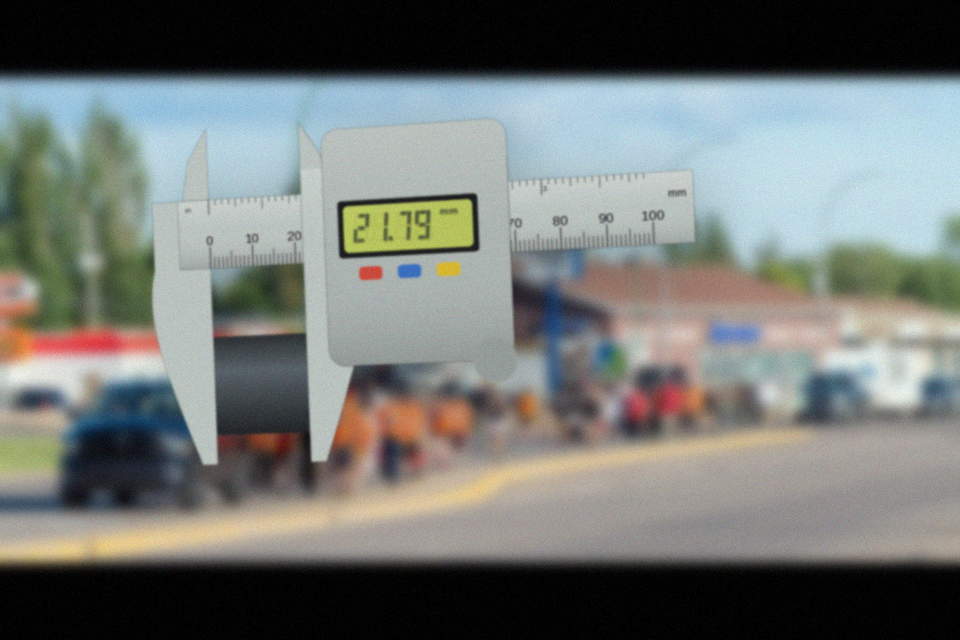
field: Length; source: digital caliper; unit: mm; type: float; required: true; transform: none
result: 21.79 mm
